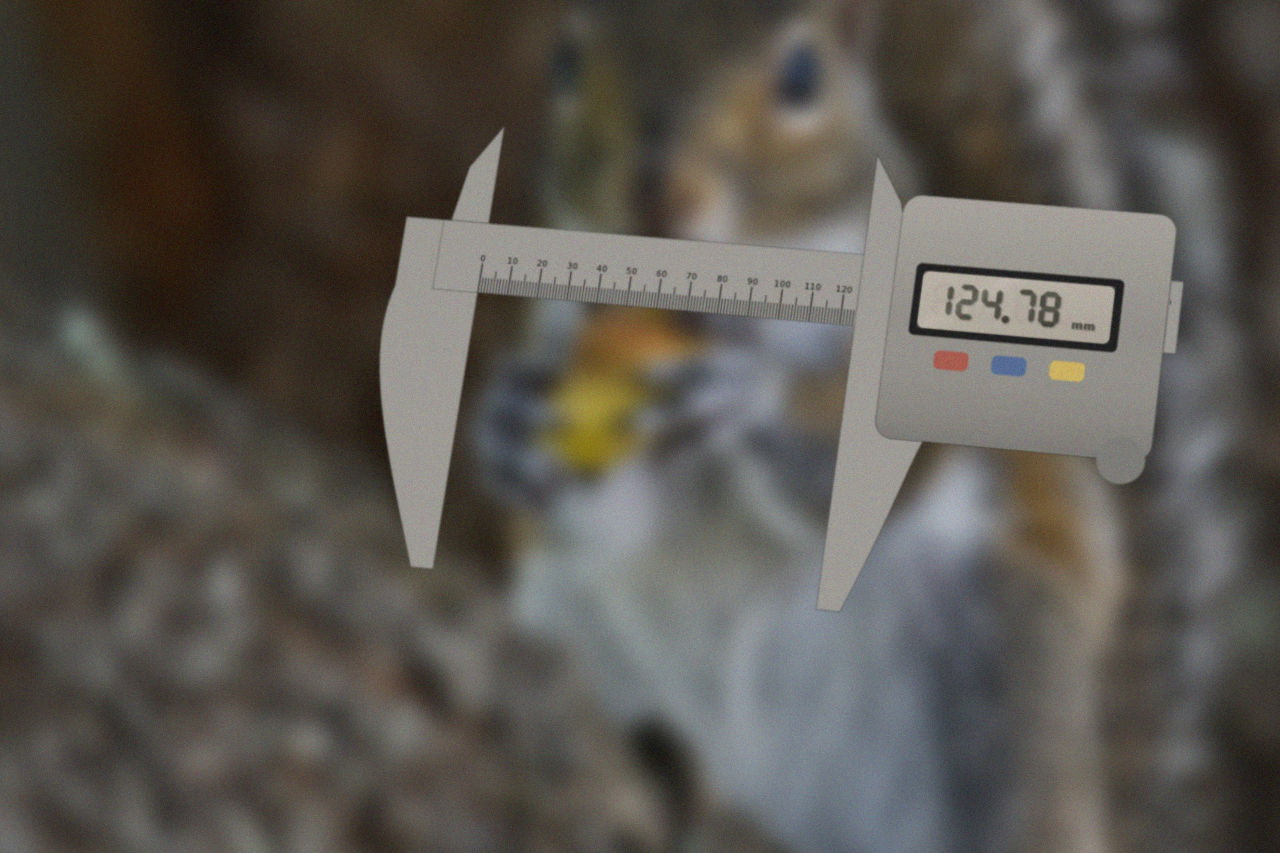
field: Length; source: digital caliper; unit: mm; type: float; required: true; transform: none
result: 124.78 mm
